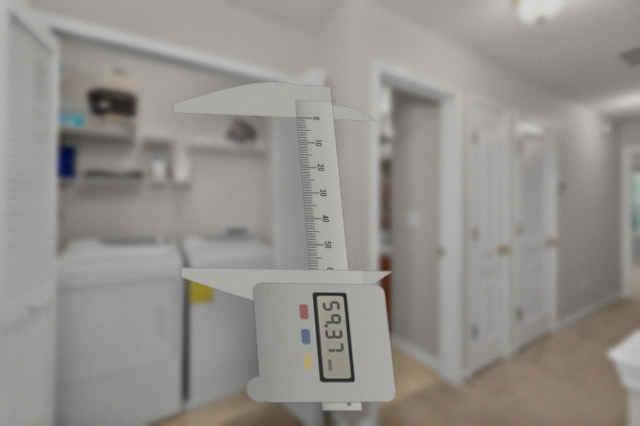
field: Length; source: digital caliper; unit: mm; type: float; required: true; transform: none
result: 59.37 mm
